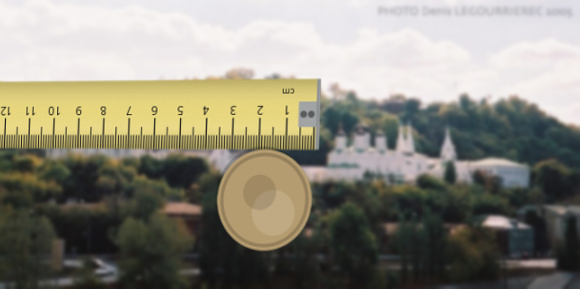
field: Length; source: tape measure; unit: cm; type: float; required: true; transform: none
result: 3.5 cm
